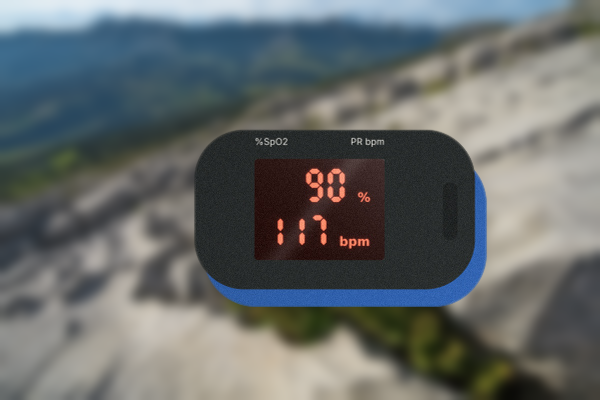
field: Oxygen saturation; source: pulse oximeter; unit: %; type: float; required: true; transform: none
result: 90 %
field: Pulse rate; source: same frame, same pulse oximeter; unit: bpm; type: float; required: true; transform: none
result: 117 bpm
